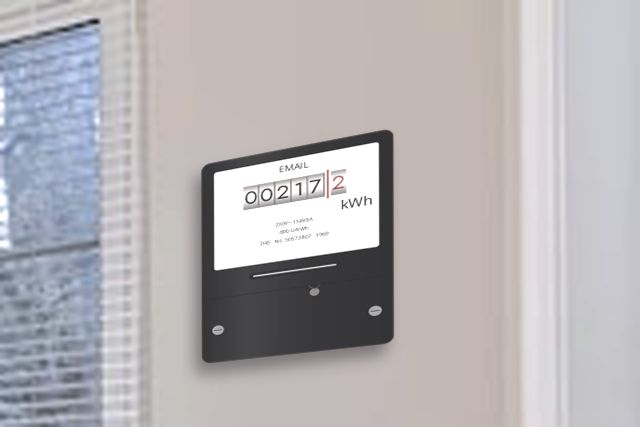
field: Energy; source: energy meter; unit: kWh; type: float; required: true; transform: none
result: 217.2 kWh
